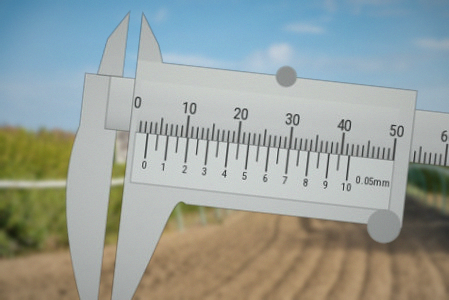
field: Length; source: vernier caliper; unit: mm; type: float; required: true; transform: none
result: 2.5 mm
